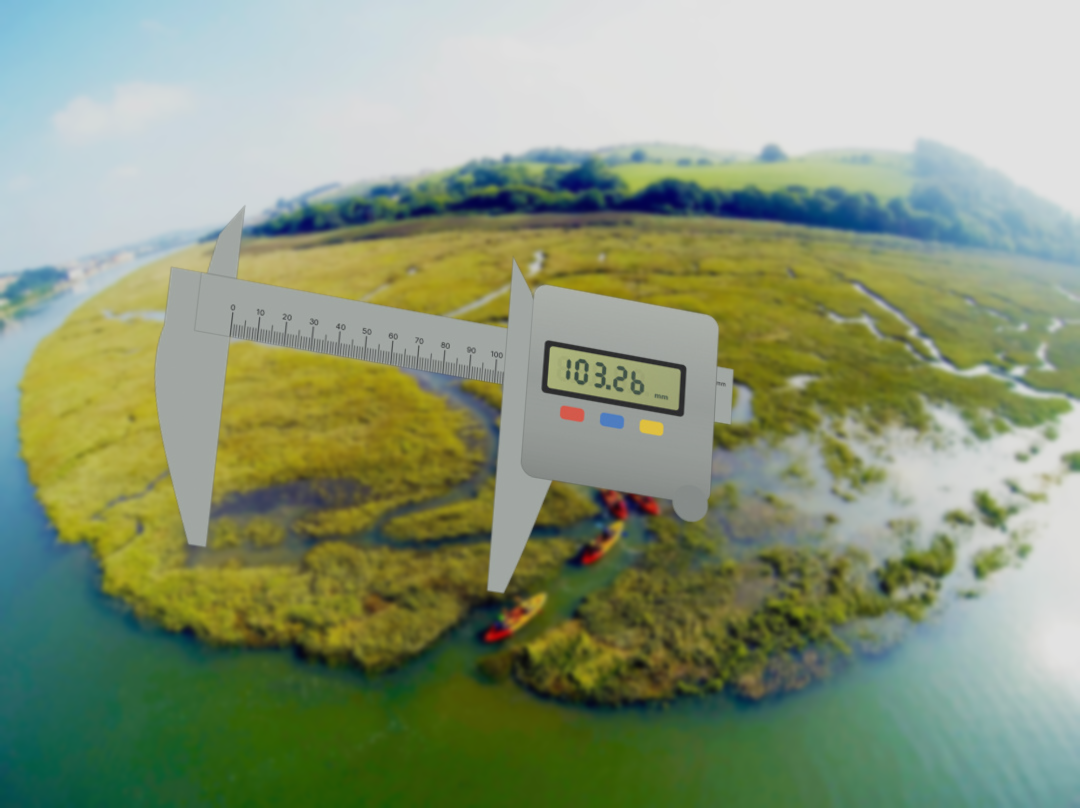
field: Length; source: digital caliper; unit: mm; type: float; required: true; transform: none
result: 103.26 mm
